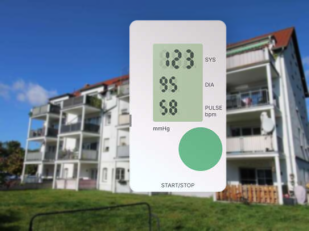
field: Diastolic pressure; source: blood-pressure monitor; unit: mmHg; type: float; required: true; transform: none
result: 95 mmHg
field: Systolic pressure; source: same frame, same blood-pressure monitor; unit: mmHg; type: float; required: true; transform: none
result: 123 mmHg
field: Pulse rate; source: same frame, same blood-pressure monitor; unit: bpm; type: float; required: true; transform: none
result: 58 bpm
